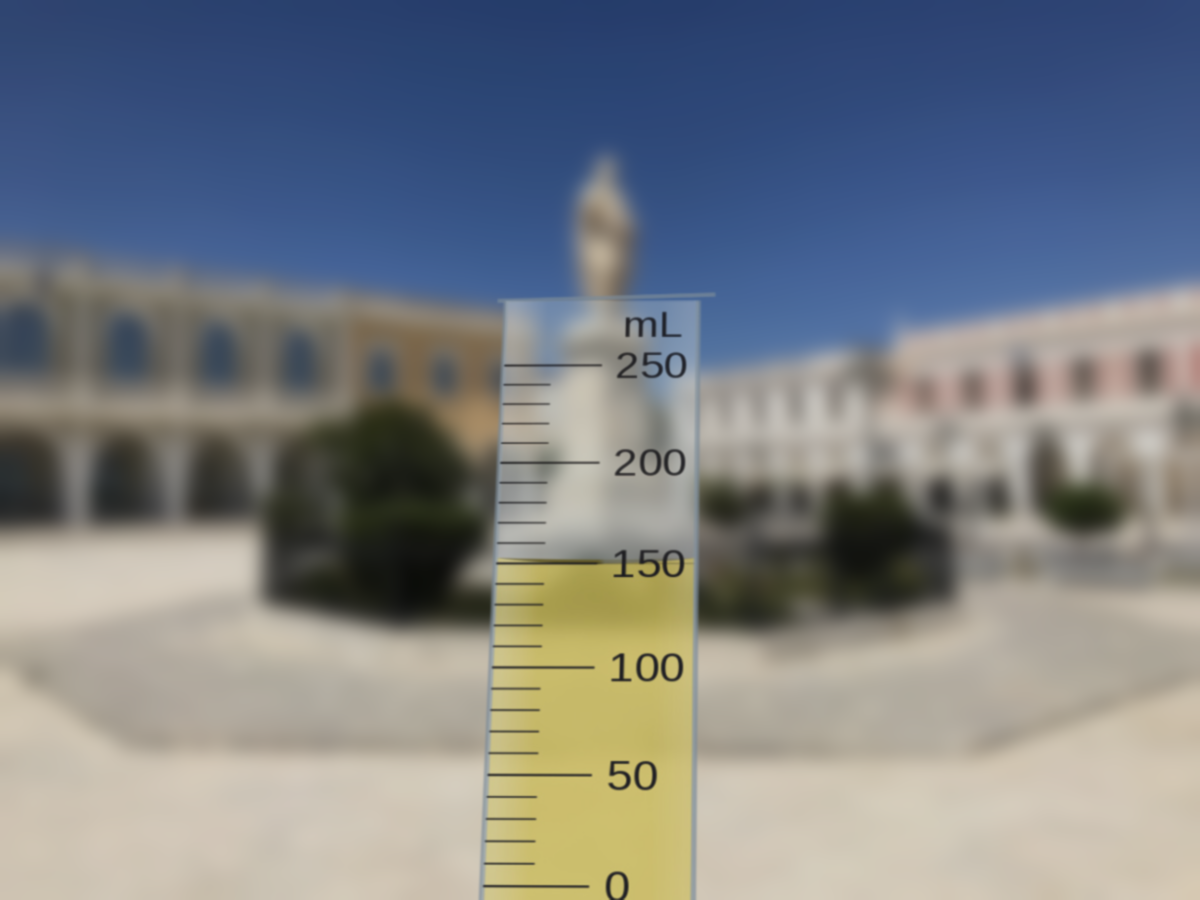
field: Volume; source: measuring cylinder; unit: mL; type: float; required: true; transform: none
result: 150 mL
